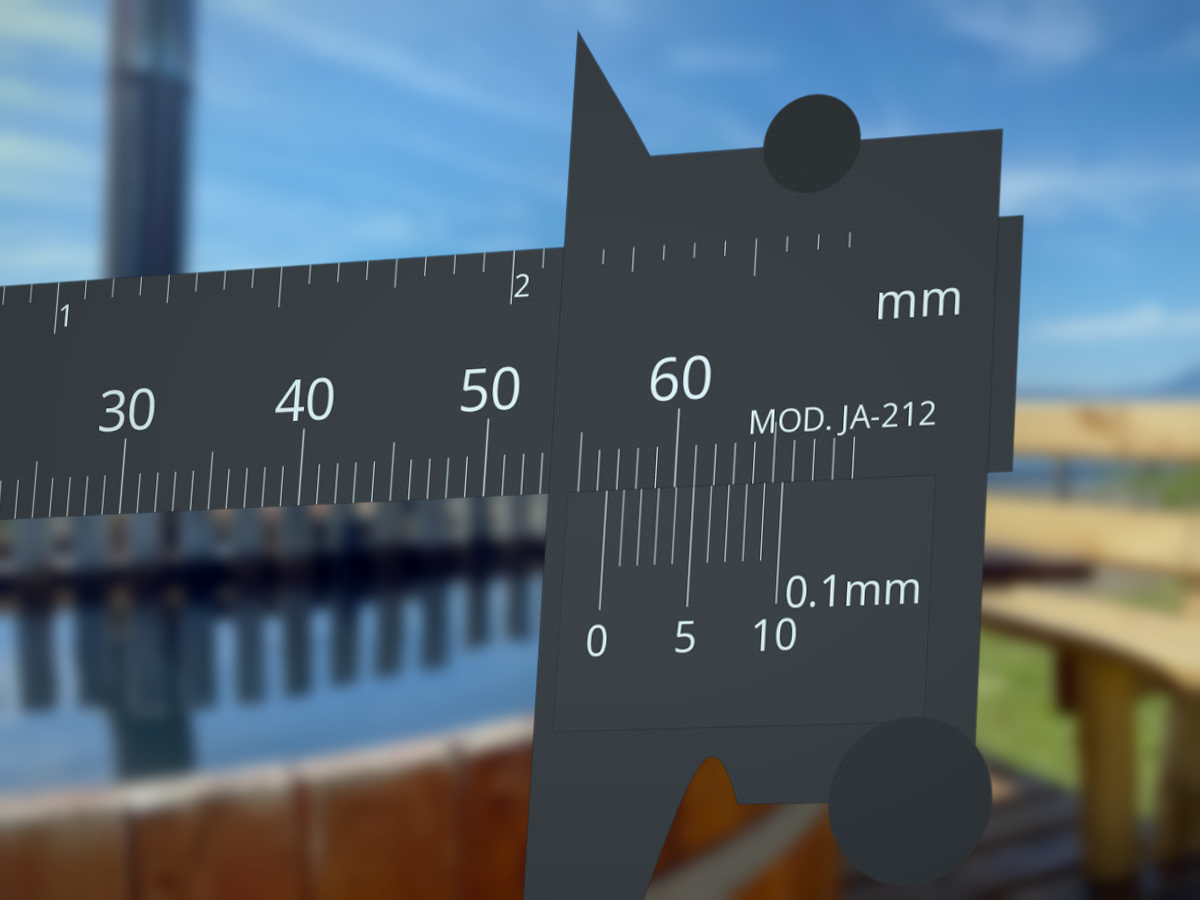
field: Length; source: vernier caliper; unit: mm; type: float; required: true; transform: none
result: 56.5 mm
